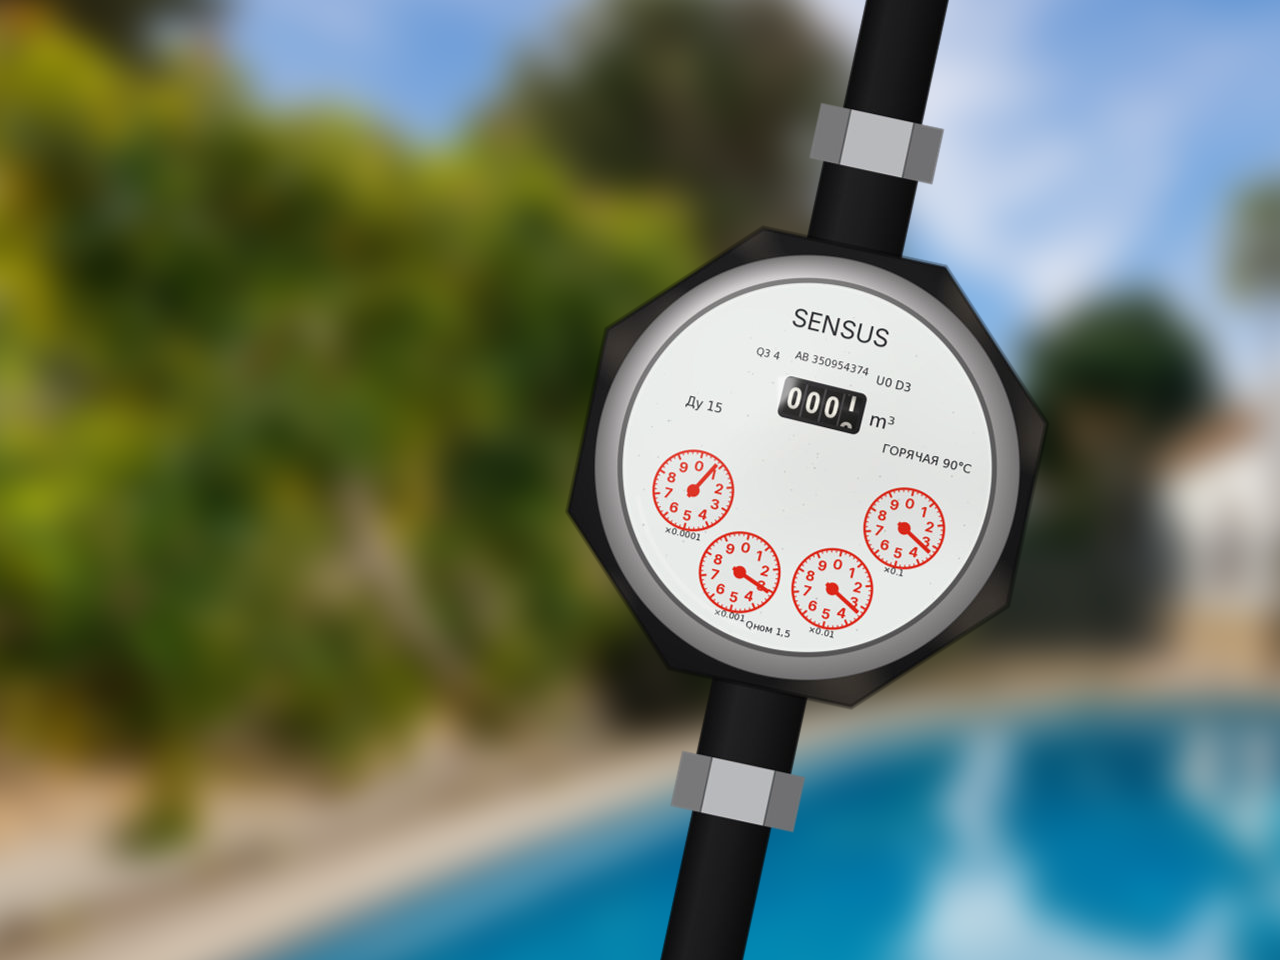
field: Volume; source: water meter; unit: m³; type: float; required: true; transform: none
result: 1.3330 m³
